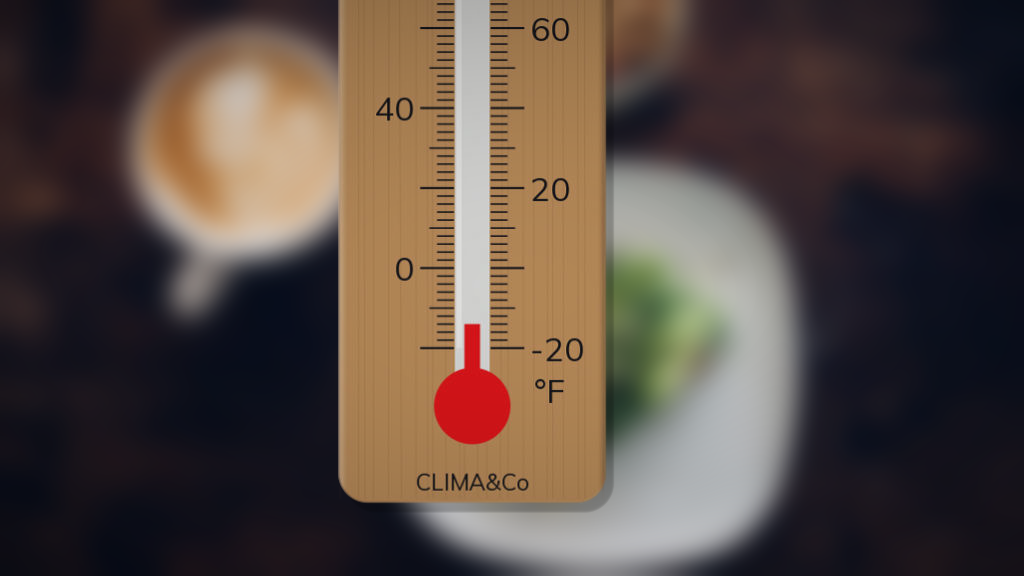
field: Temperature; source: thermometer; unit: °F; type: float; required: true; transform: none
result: -14 °F
